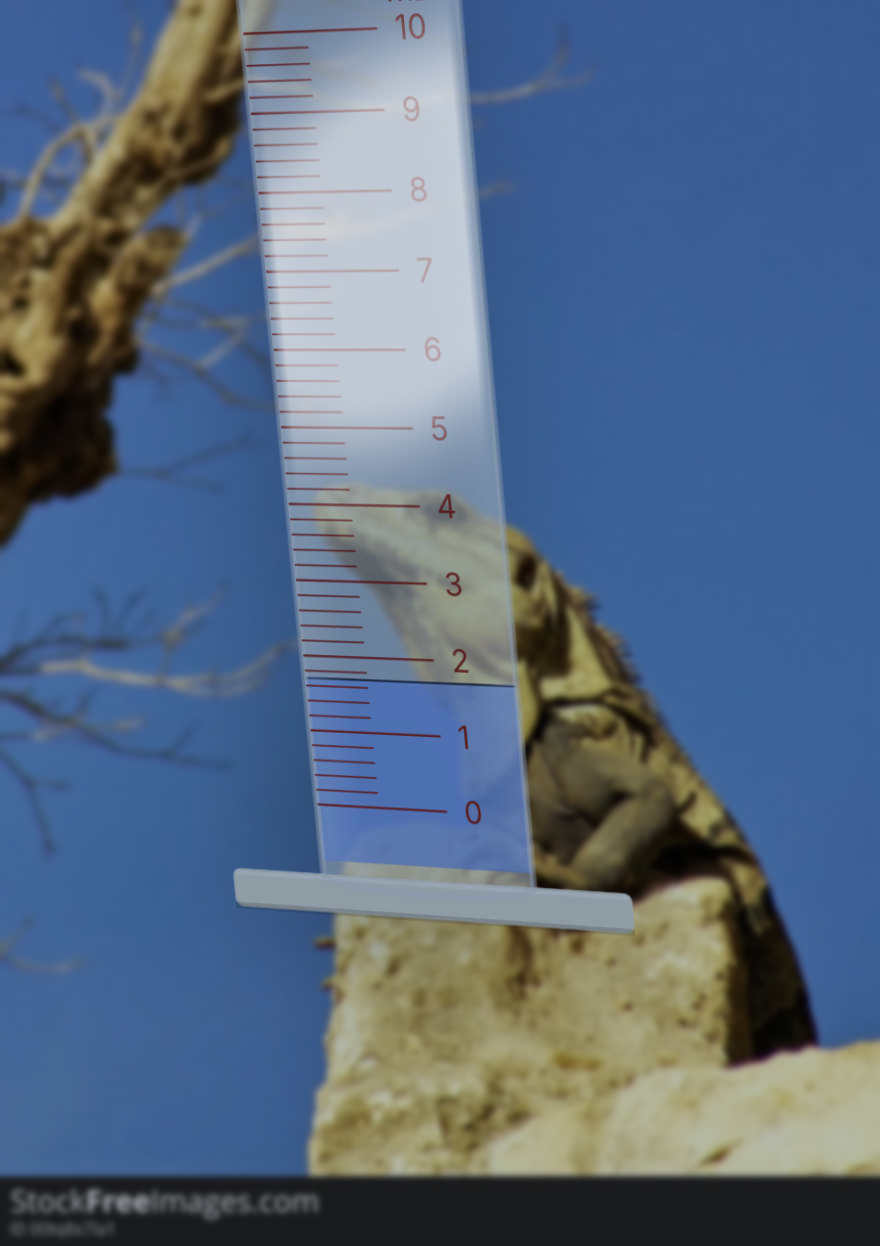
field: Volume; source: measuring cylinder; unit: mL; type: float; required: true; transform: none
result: 1.7 mL
